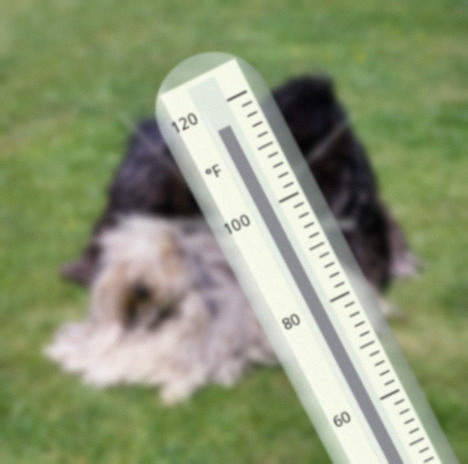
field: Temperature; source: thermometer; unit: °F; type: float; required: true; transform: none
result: 116 °F
